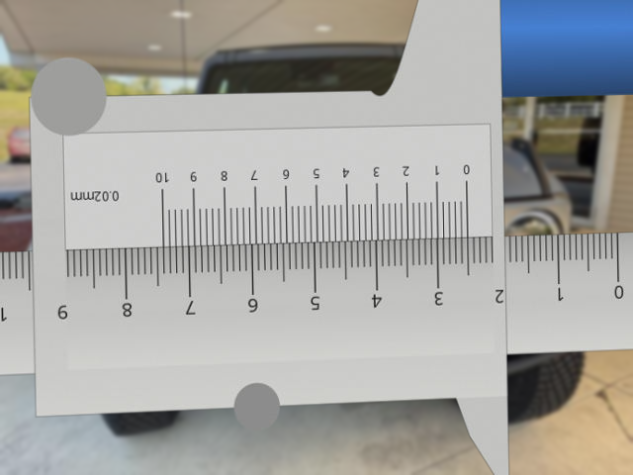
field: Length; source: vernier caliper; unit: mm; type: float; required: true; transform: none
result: 25.0 mm
